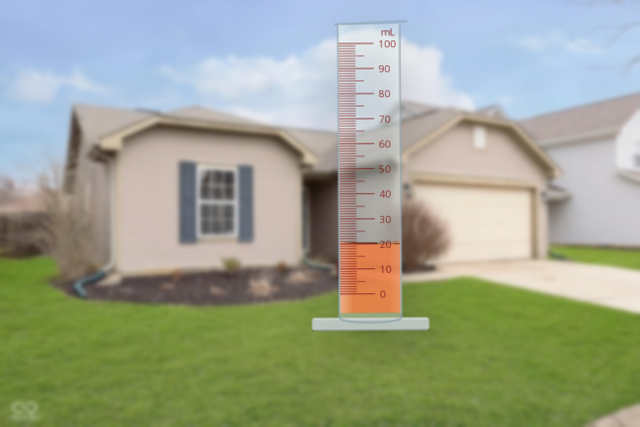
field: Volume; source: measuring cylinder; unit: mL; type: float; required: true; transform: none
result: 20 mL
